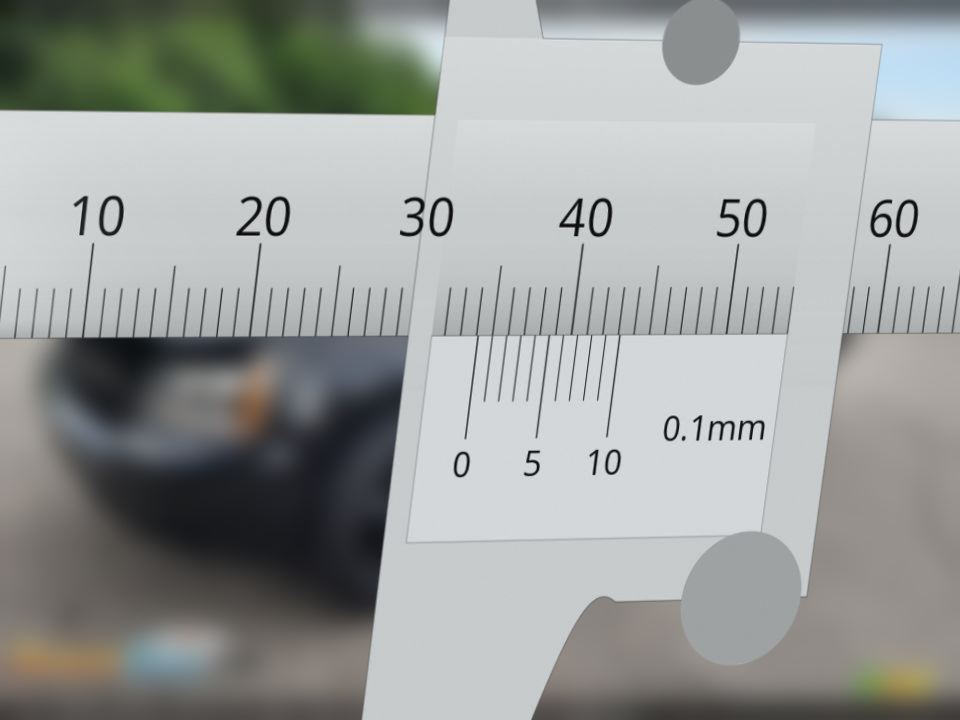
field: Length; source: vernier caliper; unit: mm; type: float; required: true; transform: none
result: 34.1 mm
